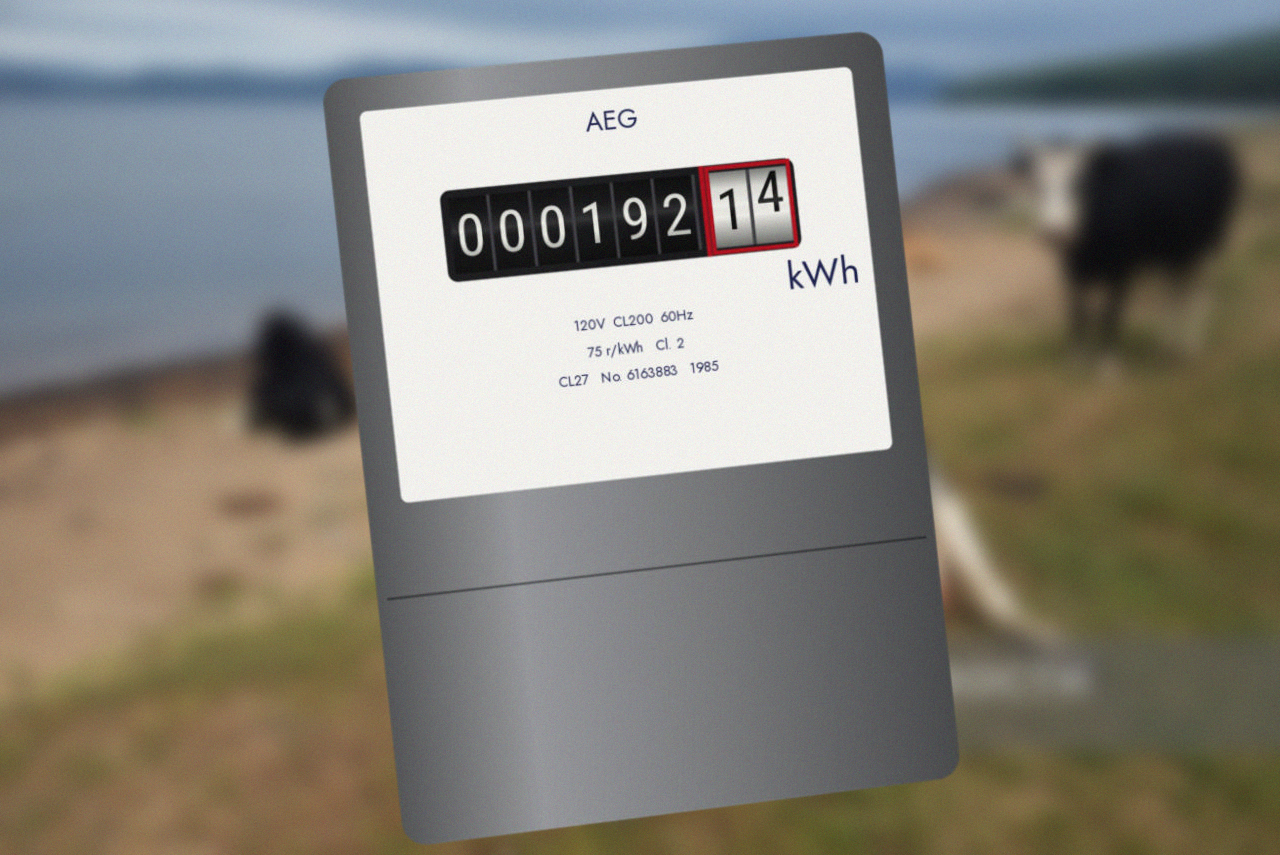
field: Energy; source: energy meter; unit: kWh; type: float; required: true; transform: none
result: 192.14 kWh
